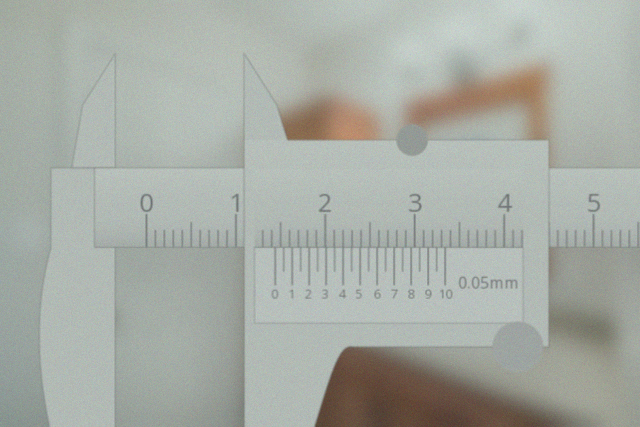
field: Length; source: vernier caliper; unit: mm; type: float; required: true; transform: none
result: 14.4 mm
